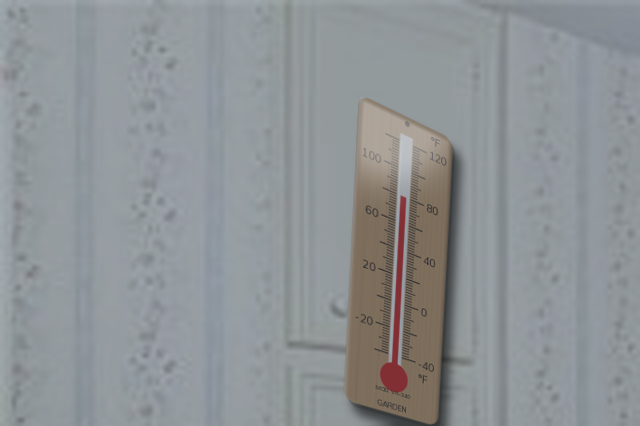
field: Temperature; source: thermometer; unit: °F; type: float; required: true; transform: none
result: 80 °F
